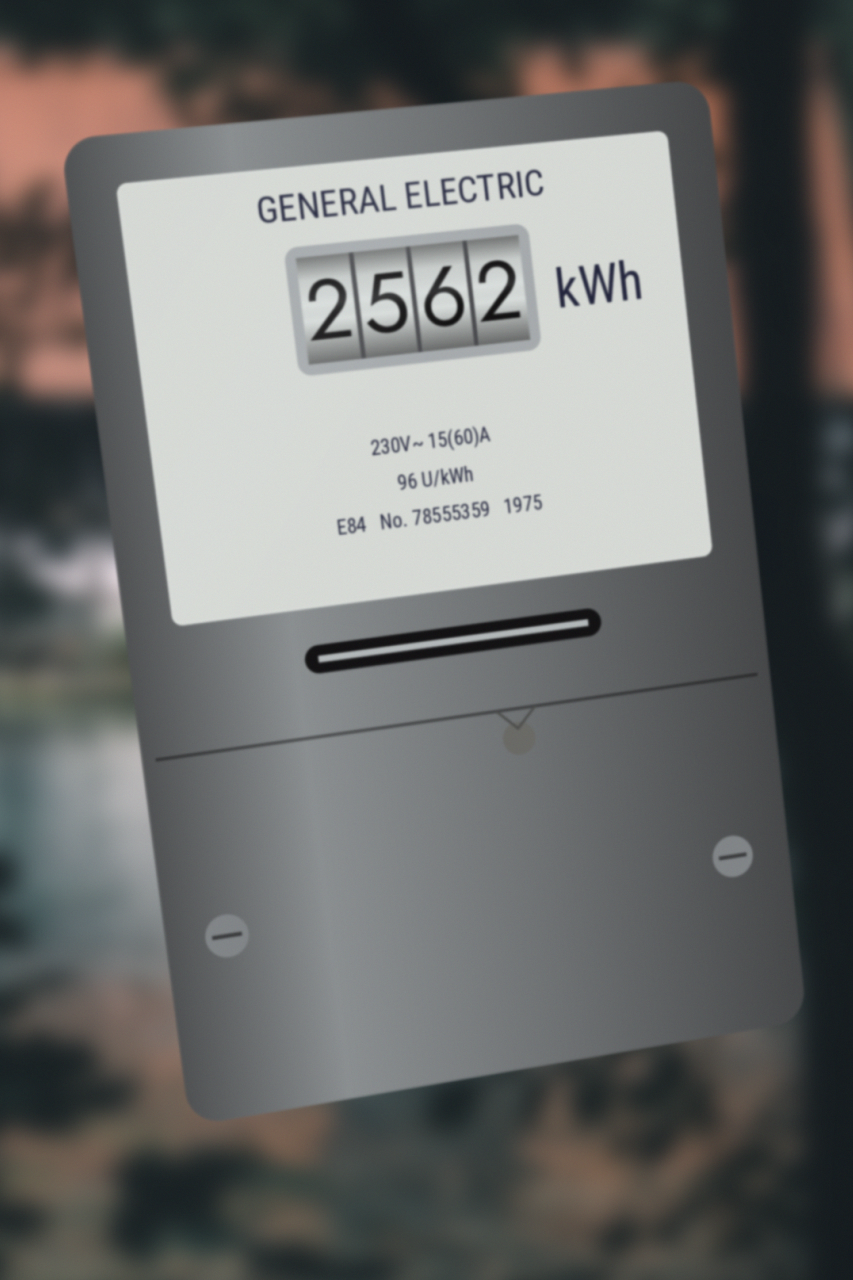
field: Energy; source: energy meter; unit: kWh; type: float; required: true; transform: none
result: 2562 kWh
